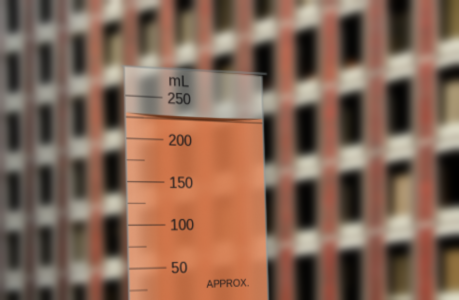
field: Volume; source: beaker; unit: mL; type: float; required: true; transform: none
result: 225 mL
